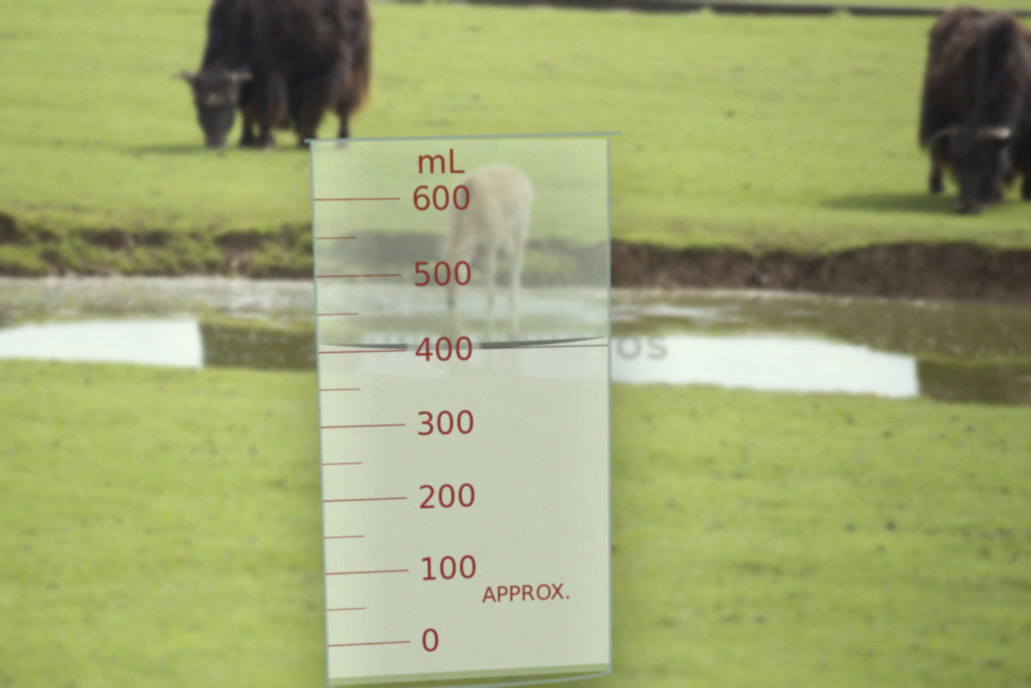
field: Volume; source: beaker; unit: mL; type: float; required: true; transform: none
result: 400 mL
